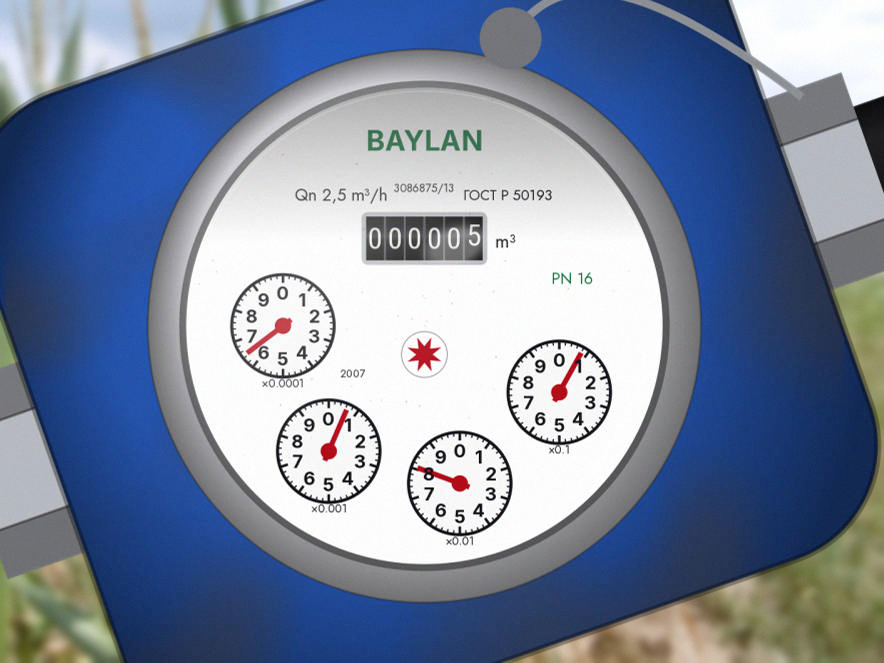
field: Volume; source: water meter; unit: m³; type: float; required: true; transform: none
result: 5.0806 m³
